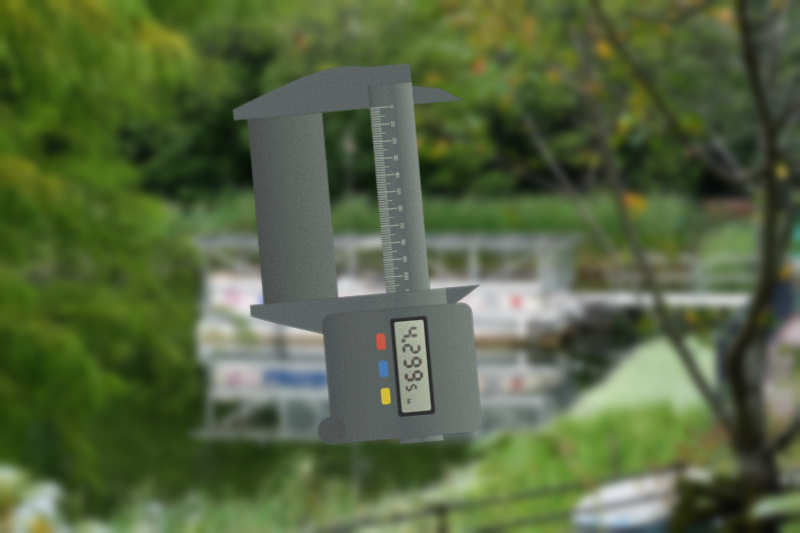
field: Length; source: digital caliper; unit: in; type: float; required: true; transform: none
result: 4.2995 in
